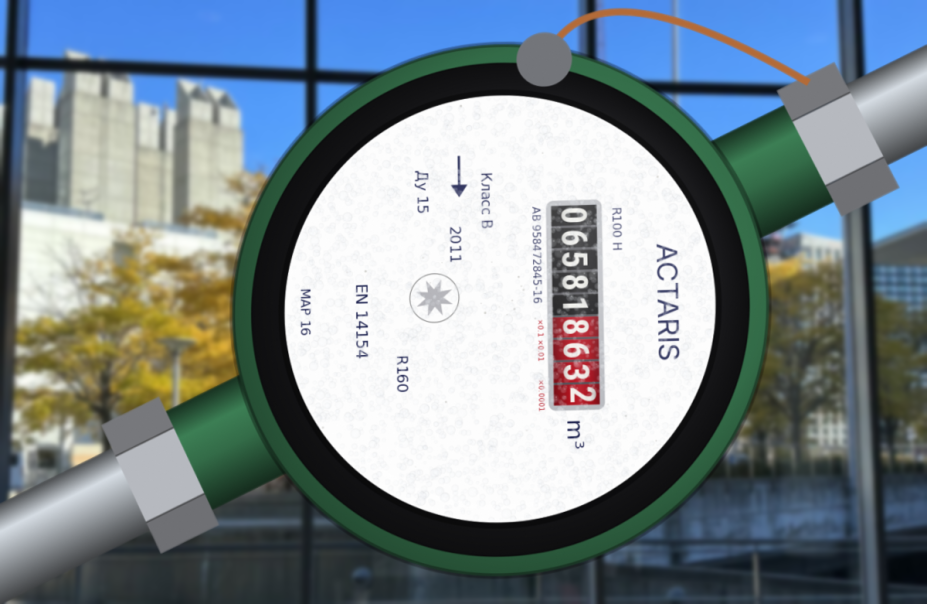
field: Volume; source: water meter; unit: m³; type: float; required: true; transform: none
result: 6581.8632 m³
